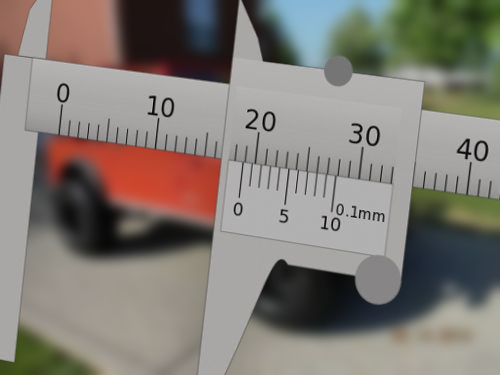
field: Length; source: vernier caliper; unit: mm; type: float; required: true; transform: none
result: 18.8 mm
